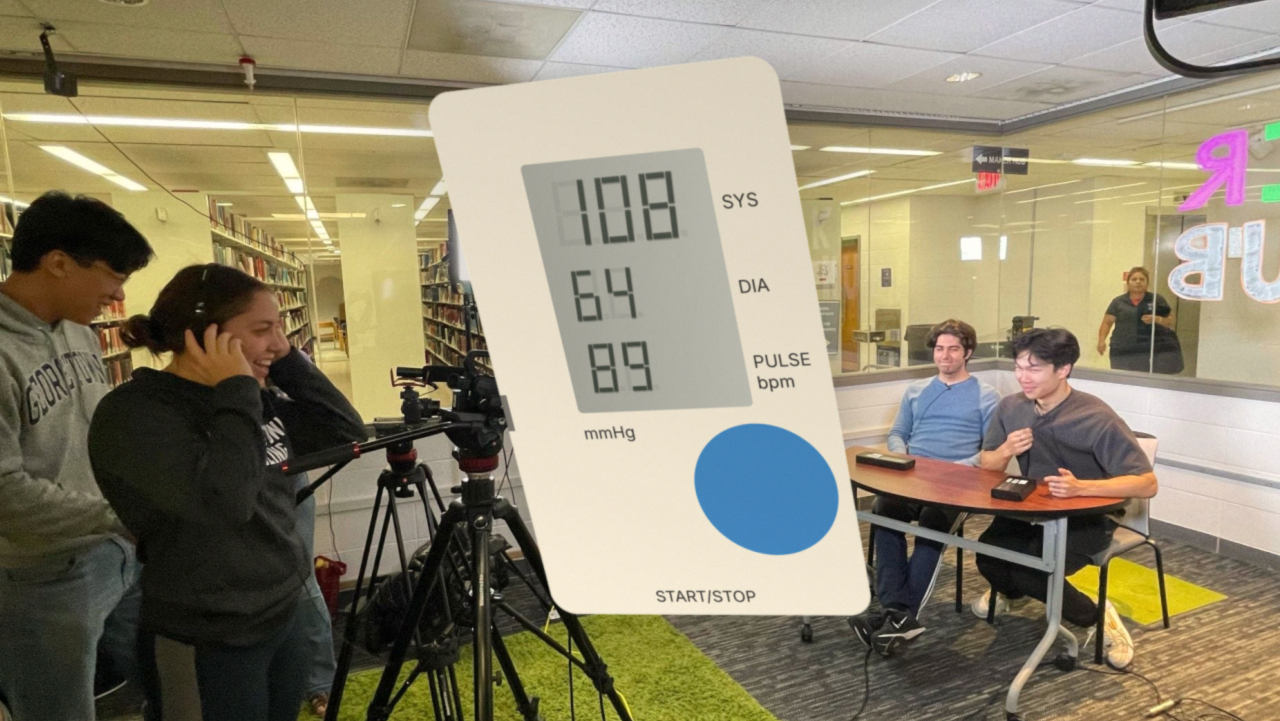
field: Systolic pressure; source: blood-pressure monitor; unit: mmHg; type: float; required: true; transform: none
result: 108 mmHg
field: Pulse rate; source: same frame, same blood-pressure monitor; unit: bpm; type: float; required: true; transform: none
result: 89 bpm
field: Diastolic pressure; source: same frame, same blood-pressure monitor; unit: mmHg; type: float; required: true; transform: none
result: 64 mmHg
